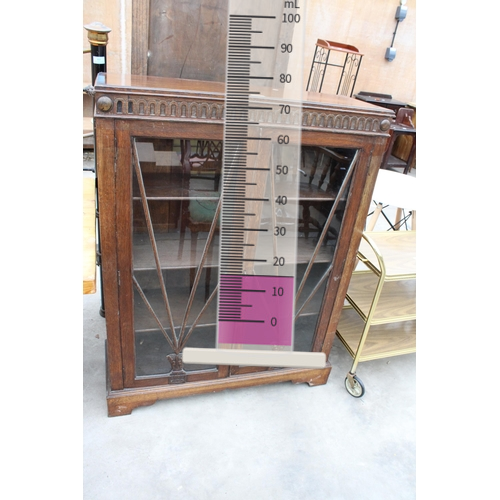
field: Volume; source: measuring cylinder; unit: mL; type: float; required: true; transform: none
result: 15 mL
